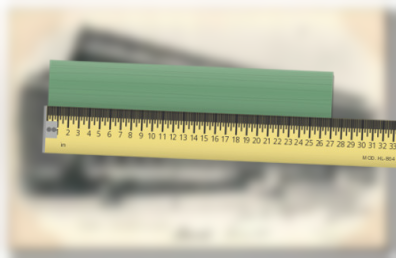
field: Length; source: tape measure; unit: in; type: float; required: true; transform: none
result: 27 in
